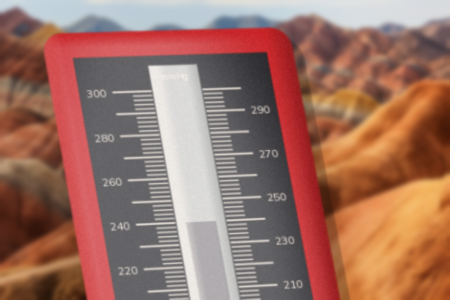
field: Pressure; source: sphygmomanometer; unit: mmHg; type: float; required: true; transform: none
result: 240 mmHg
